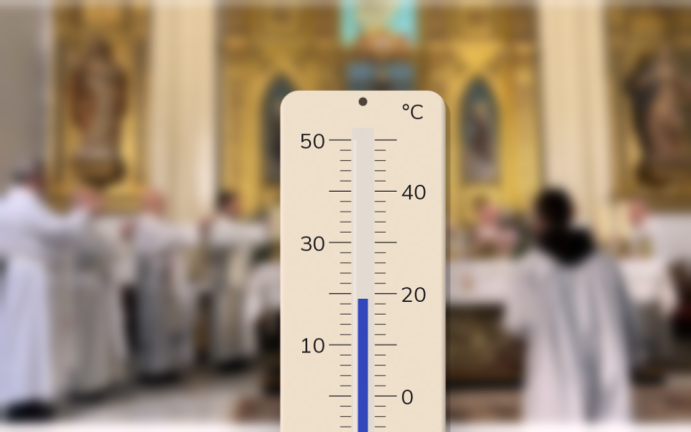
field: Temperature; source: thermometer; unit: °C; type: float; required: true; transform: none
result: 19 °C
